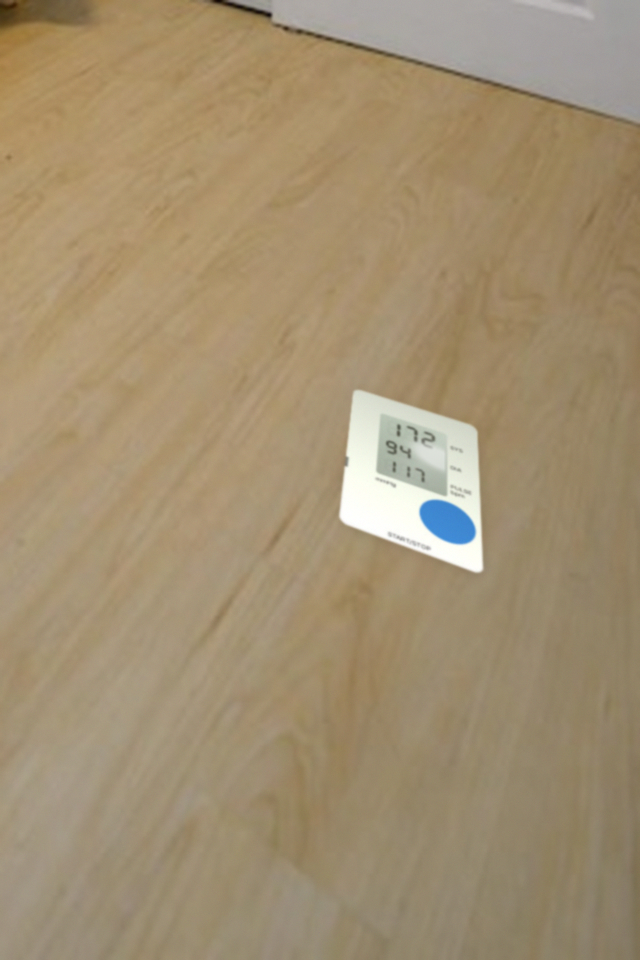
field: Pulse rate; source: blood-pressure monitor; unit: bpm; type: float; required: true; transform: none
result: 117 bpm
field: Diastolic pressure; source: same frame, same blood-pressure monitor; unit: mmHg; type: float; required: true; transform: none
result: 94 mmHg
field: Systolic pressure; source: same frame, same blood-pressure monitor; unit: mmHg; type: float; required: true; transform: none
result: 172 mmHg
